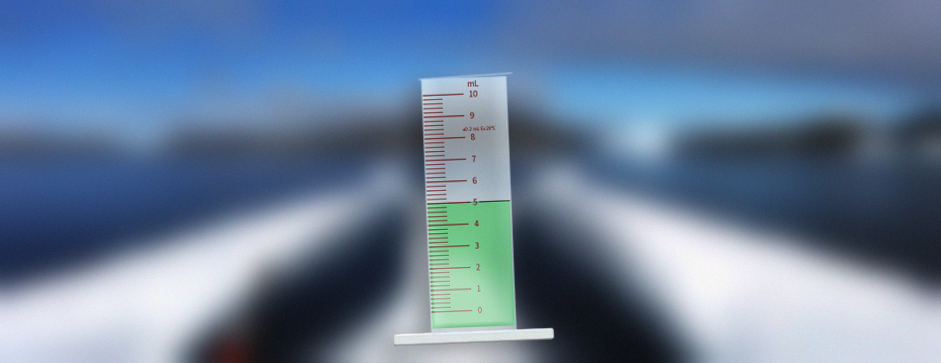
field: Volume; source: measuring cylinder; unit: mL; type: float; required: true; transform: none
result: 5 mL
